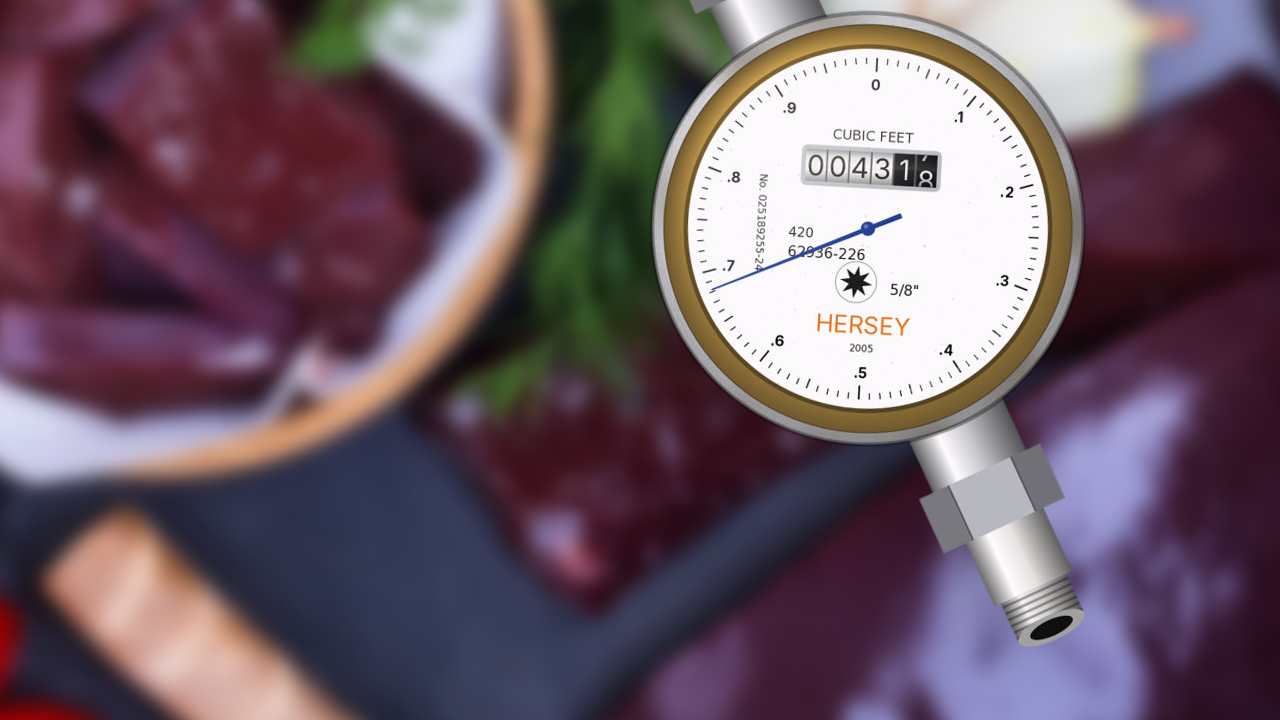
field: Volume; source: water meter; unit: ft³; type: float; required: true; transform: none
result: 4317.68 ft³
